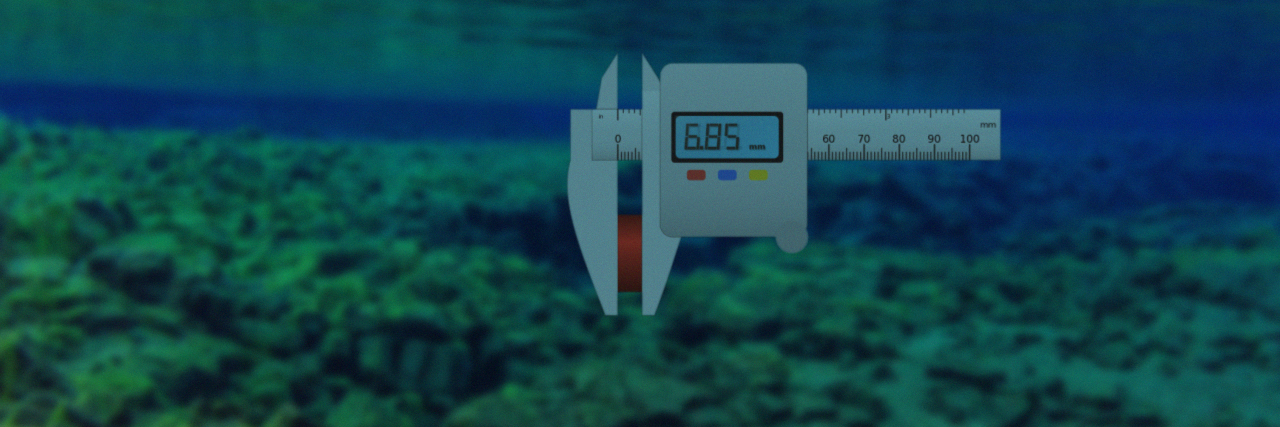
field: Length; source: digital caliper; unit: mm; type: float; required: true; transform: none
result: 6.85 mm
